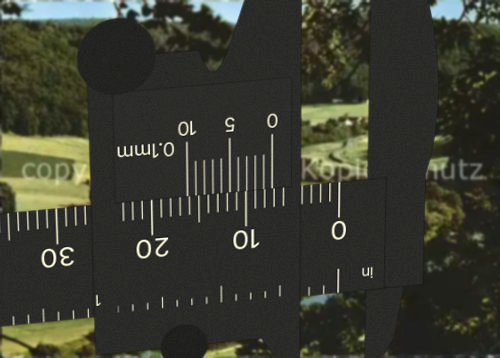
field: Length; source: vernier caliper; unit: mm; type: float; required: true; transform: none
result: 7.2 mm
